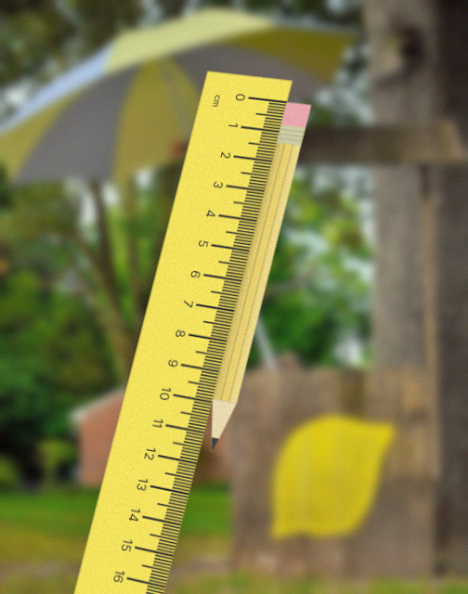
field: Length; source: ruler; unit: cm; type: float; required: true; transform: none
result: 11.5 cm
